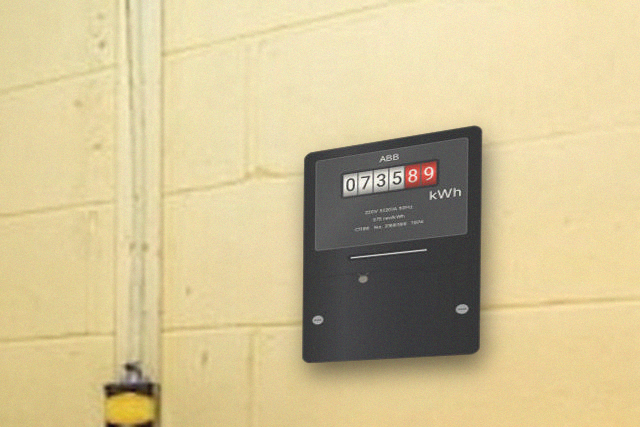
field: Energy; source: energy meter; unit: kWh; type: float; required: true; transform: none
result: 735.89 kWh
